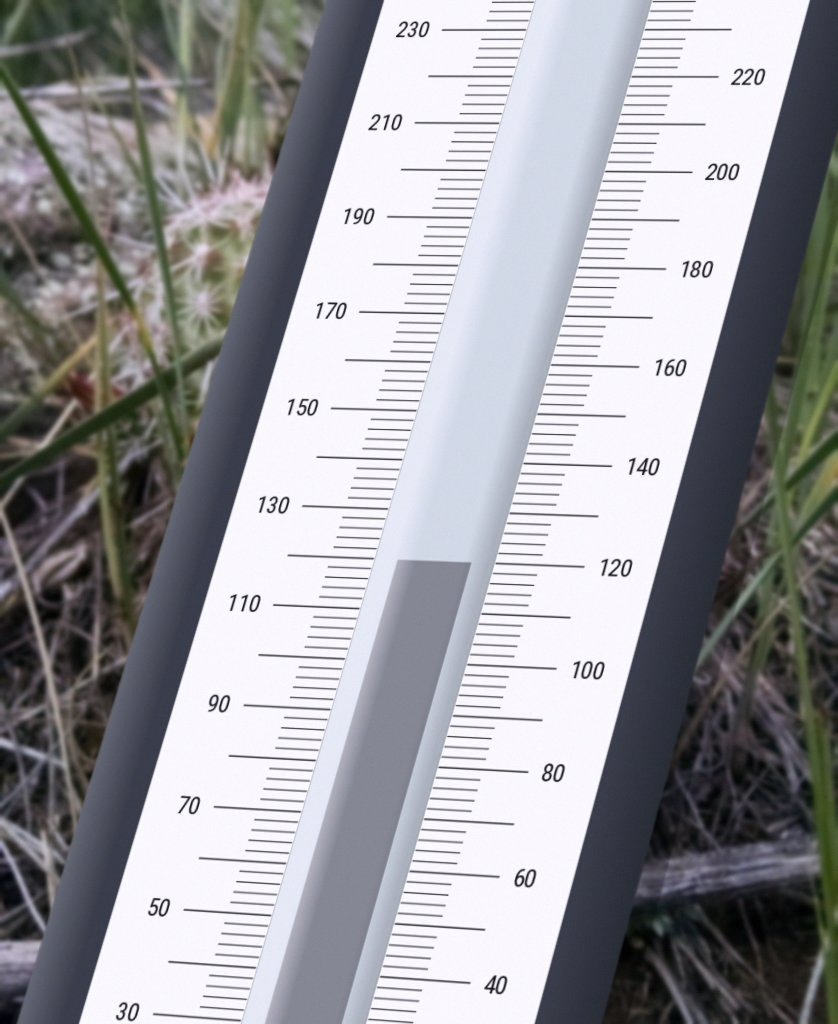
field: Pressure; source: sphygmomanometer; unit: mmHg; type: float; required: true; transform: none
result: 120 mmHg
